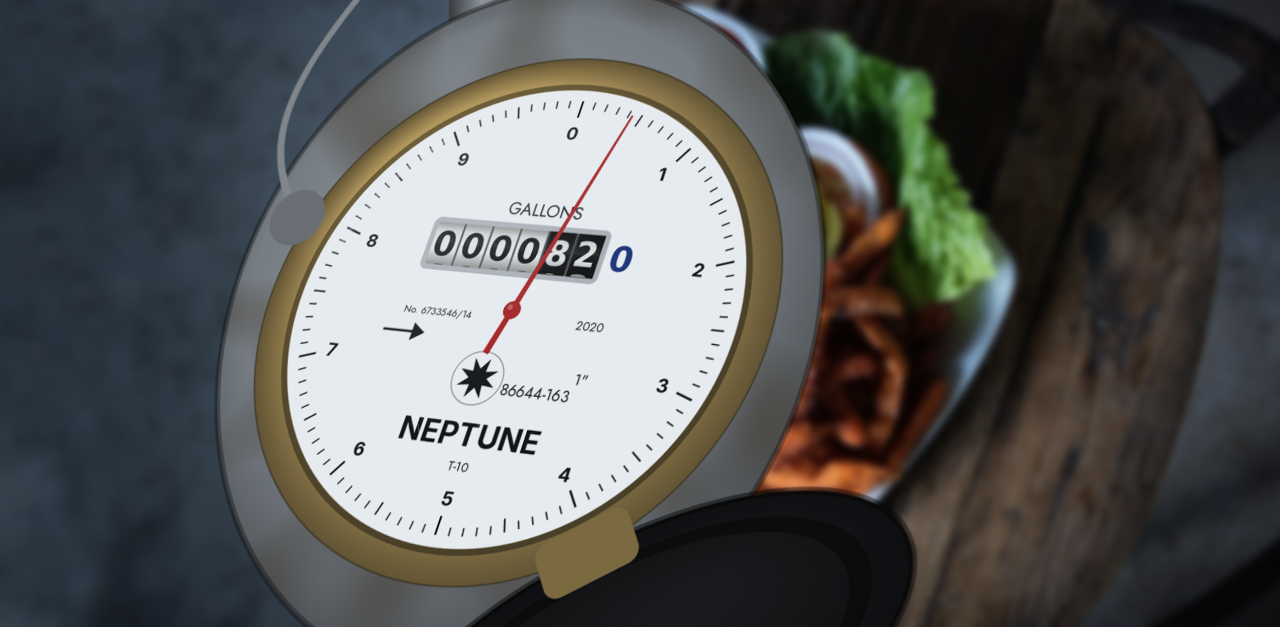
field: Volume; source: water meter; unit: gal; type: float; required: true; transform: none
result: 820.4 gal
